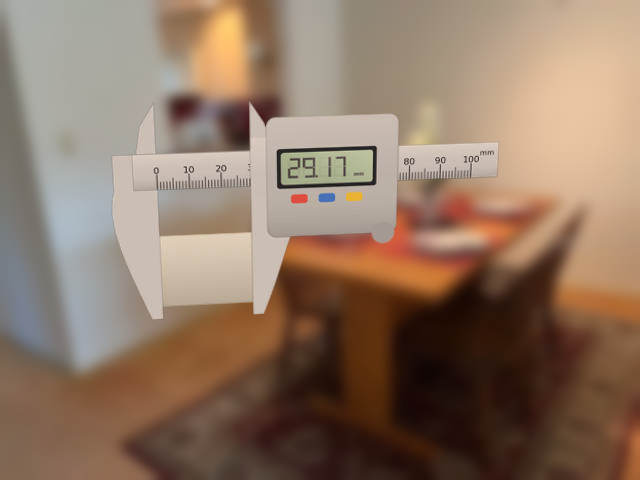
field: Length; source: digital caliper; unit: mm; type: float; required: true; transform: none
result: 29.17 mm
